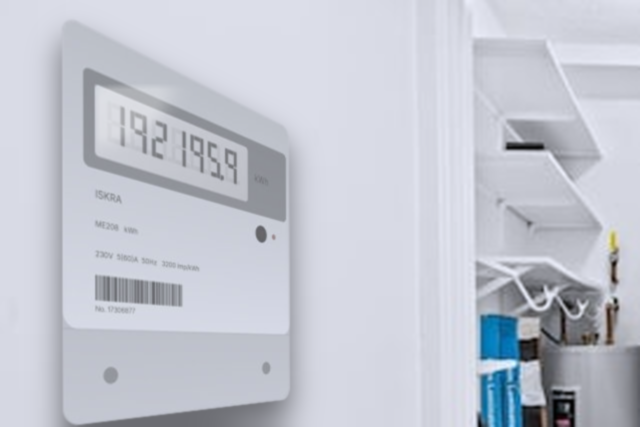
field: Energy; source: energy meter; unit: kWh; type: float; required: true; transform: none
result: 192195.9 kWh
